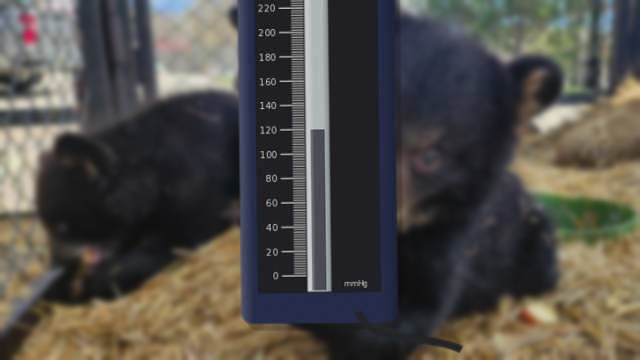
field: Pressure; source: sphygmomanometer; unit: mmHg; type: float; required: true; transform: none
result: 120 mmHg
